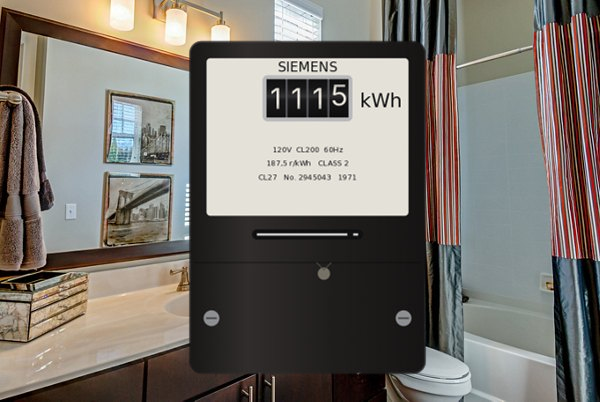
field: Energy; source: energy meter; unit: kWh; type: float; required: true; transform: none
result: 1115 kWh
